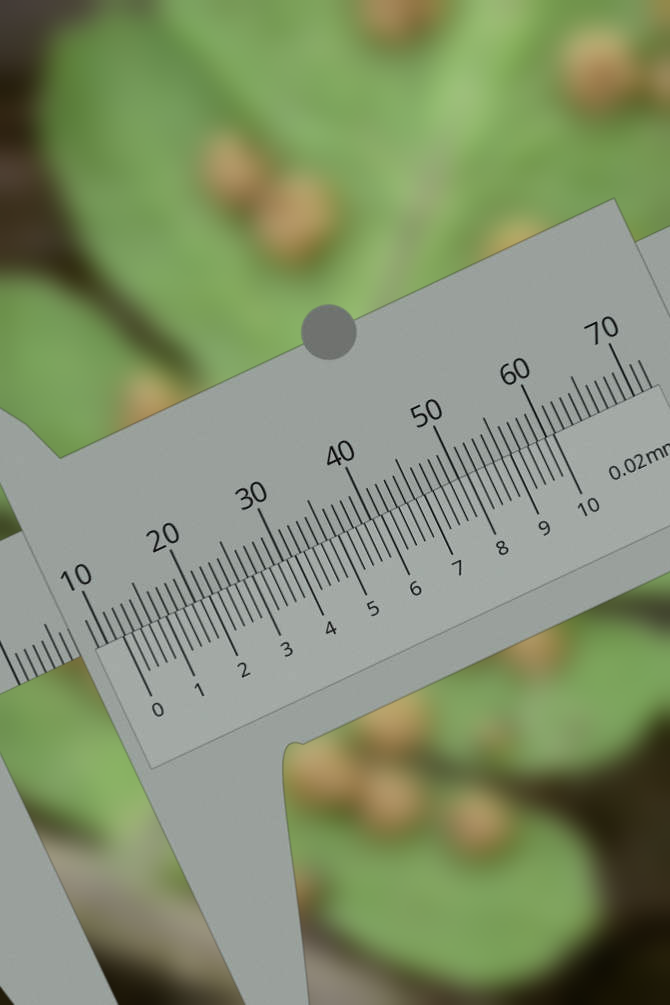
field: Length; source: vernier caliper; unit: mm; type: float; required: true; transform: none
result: 11.8 mm
